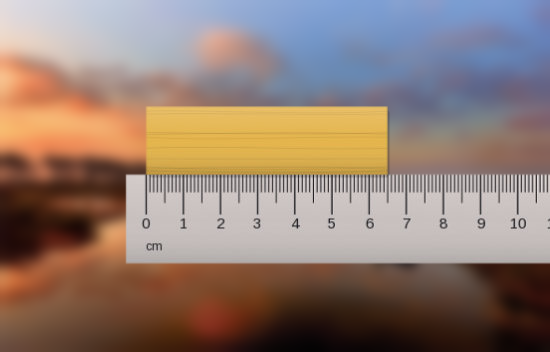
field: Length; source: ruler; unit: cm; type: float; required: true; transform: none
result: 6.5 cm
